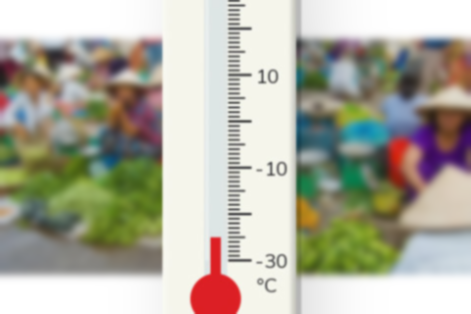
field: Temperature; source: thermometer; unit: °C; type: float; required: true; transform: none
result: -25 °C
